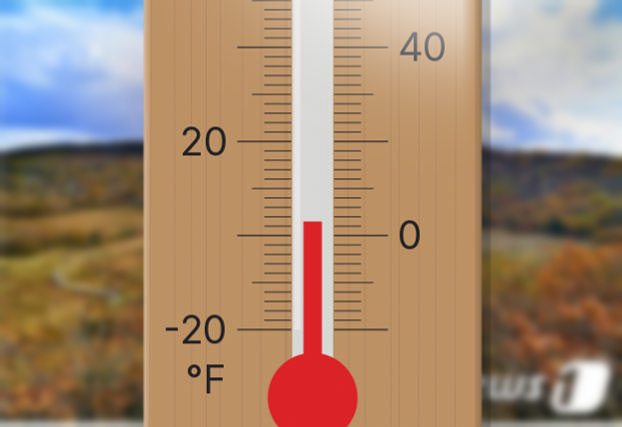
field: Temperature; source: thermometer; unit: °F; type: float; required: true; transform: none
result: 3 °F
